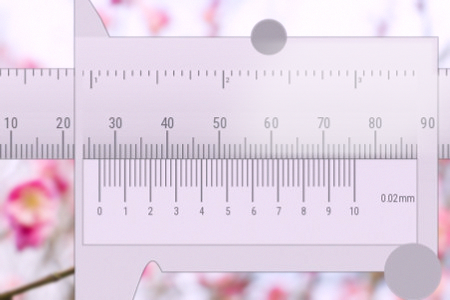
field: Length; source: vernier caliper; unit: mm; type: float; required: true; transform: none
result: 27.0 mm
